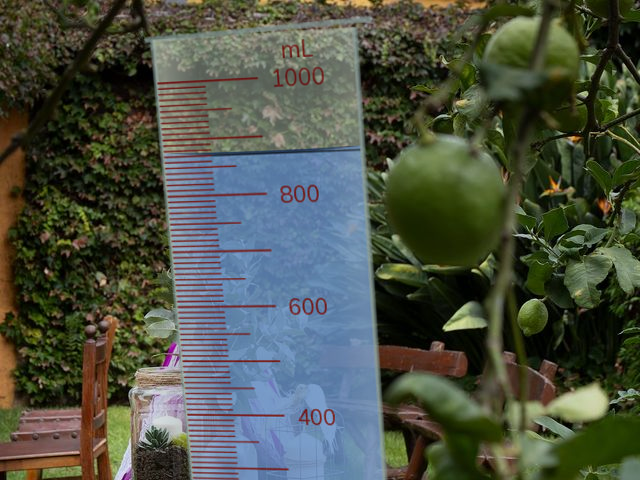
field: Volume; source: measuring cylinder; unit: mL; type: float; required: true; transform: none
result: 870 mL
